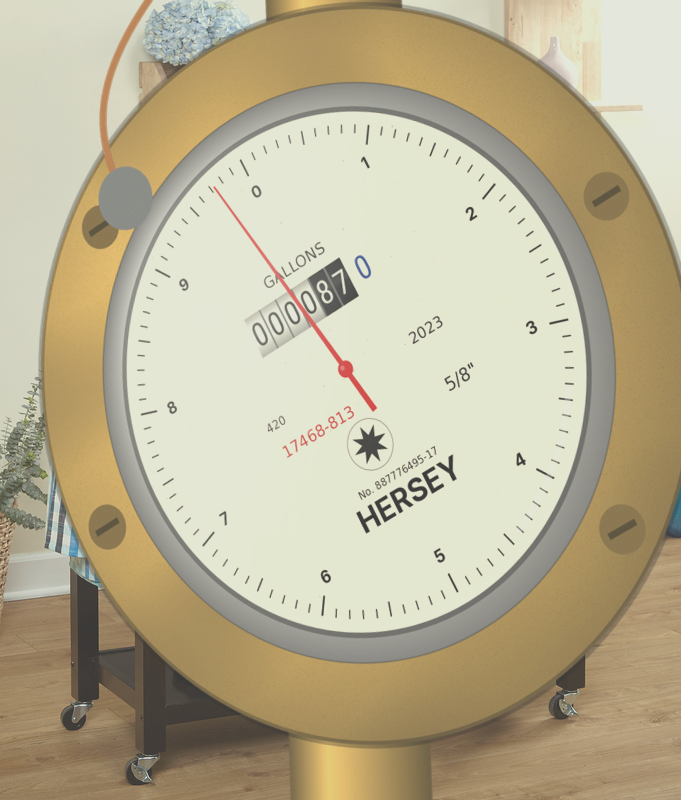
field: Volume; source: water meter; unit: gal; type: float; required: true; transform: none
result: 869.7 gal
